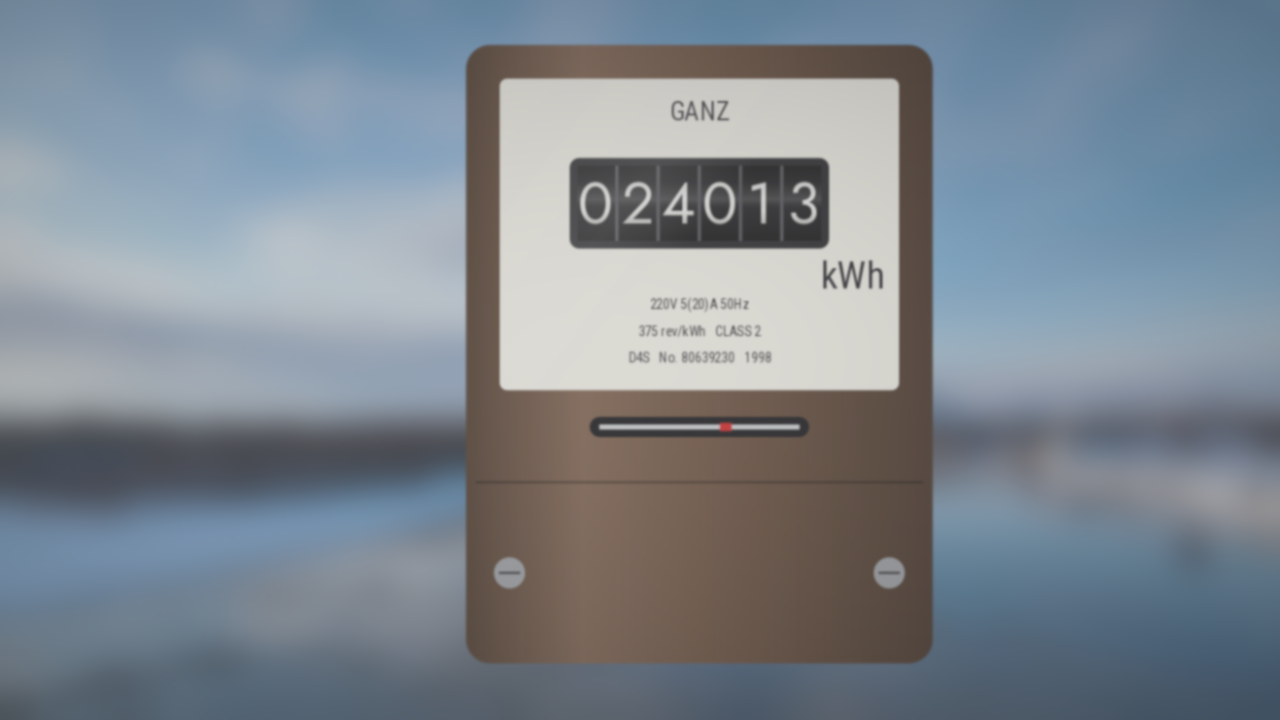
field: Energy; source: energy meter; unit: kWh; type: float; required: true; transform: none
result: 24013 kWh
